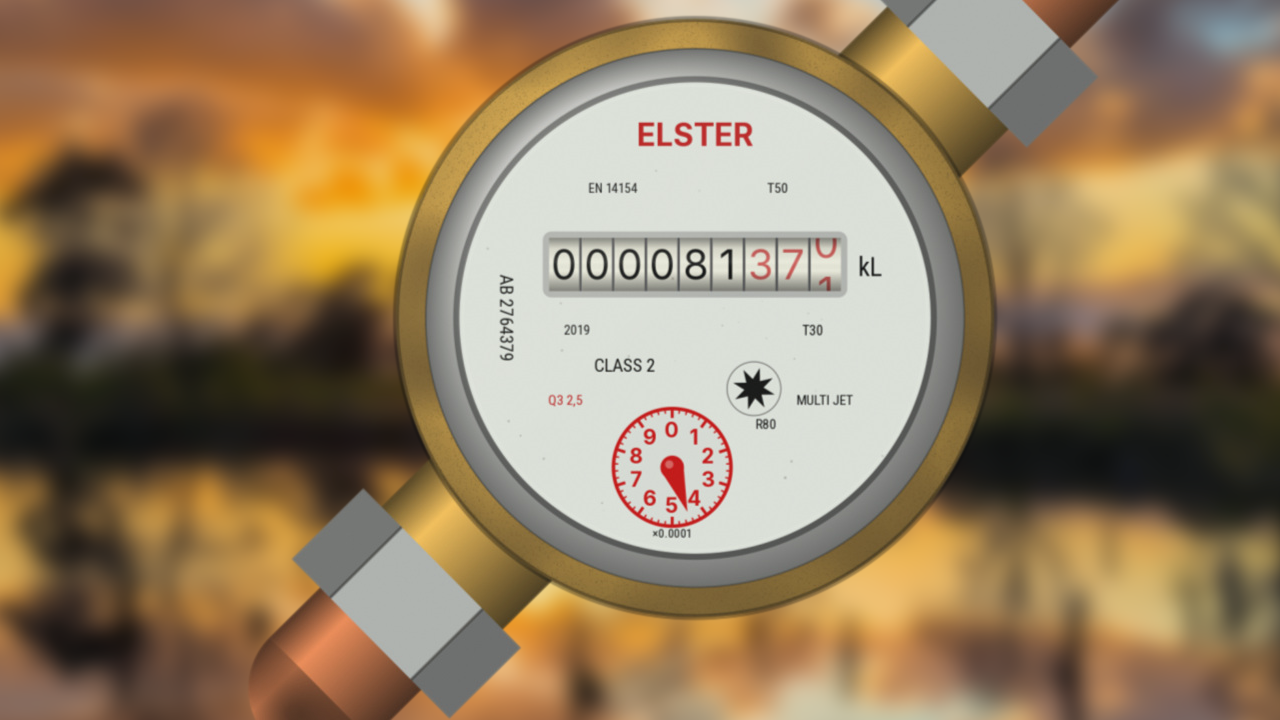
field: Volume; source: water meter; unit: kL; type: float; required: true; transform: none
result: 81.3704 kL
